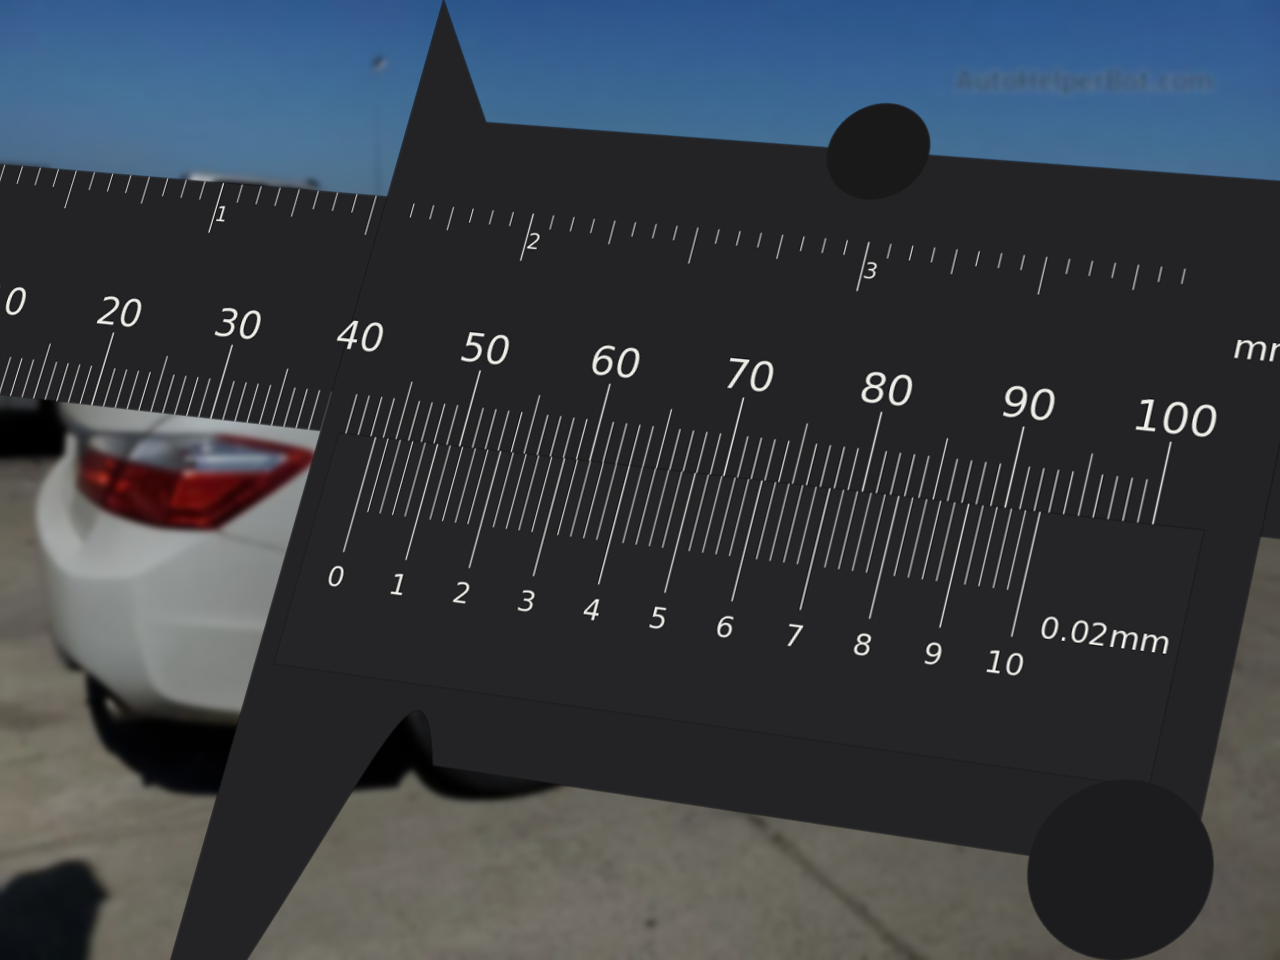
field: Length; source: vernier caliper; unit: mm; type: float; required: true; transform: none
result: 43.4 mm
